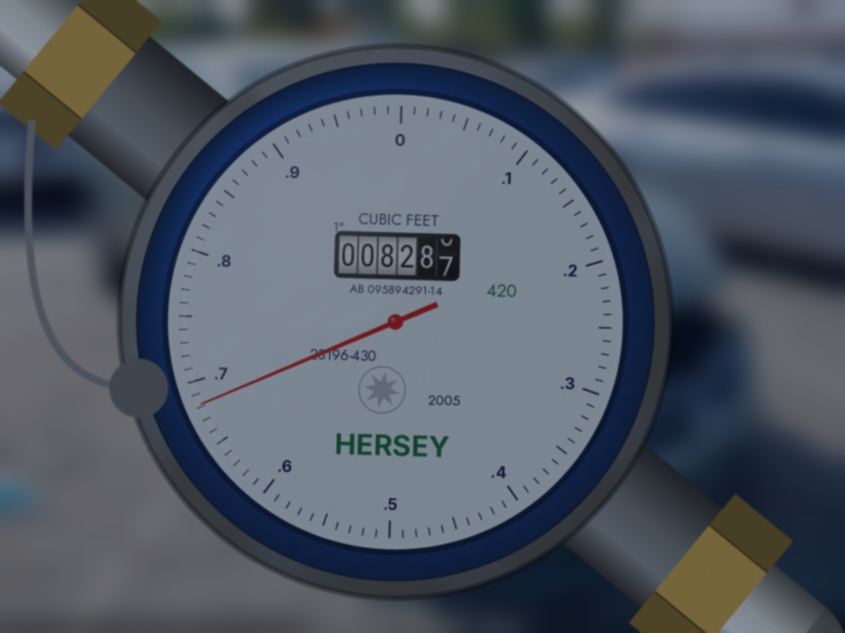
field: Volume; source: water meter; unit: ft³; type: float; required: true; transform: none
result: 8286.68 ft³
